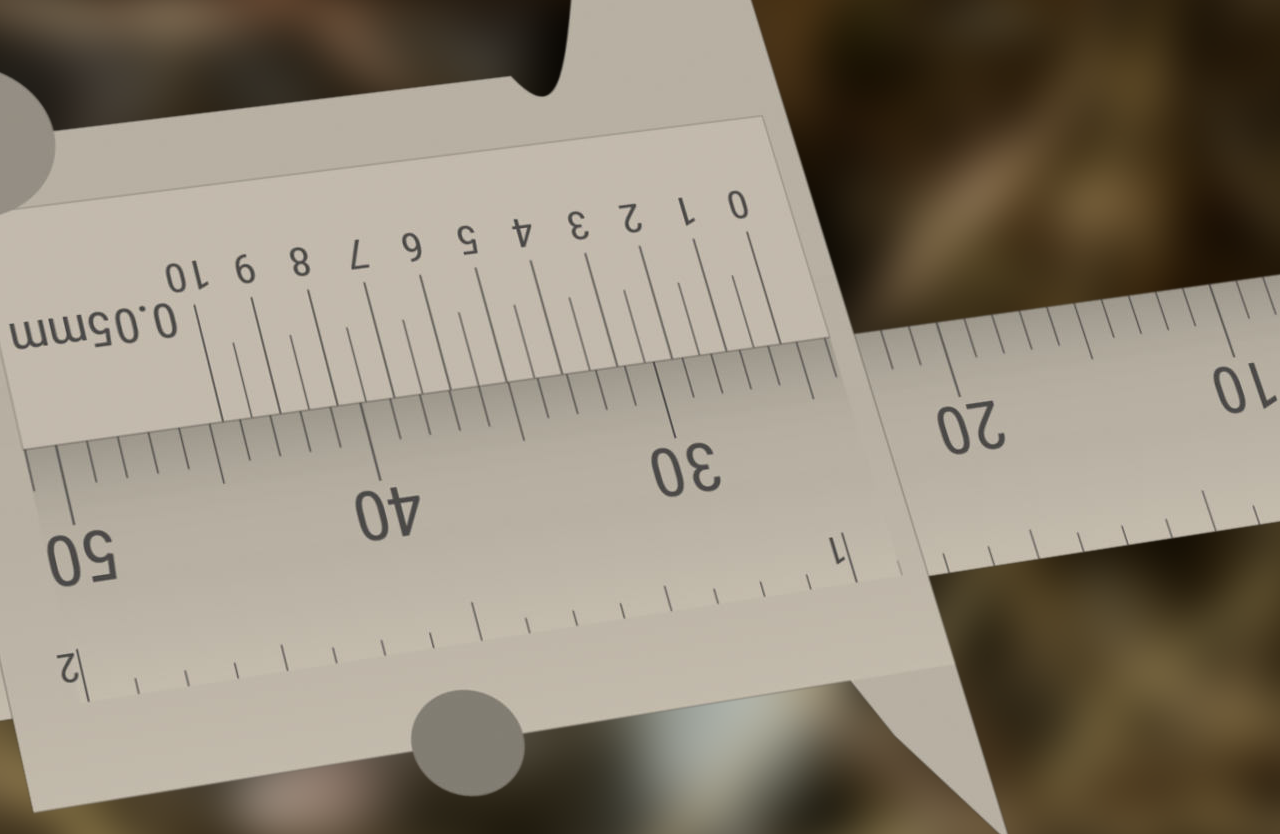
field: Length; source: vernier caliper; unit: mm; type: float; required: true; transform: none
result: 25.55 mm
